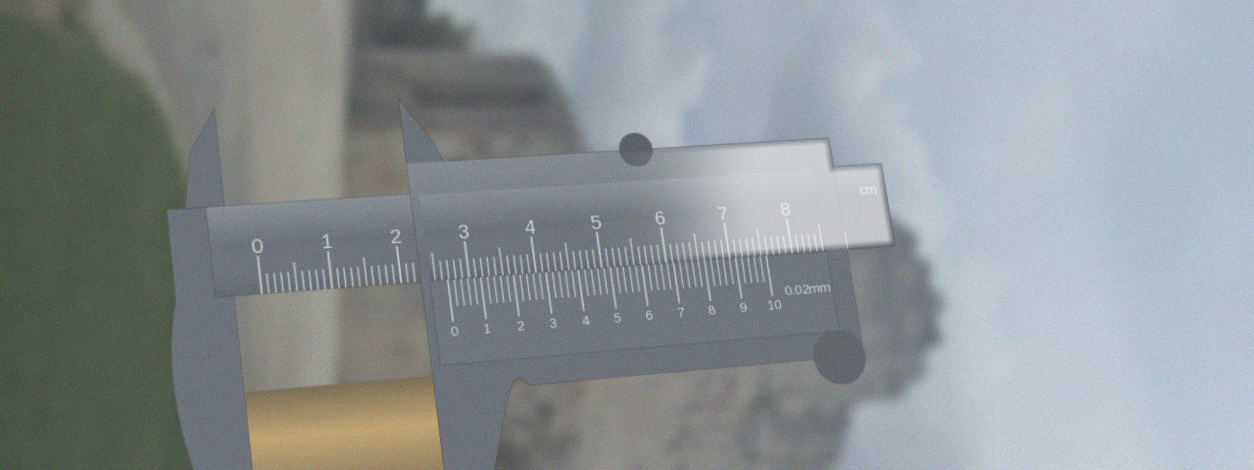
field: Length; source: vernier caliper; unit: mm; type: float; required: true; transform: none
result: 26.8 mm
